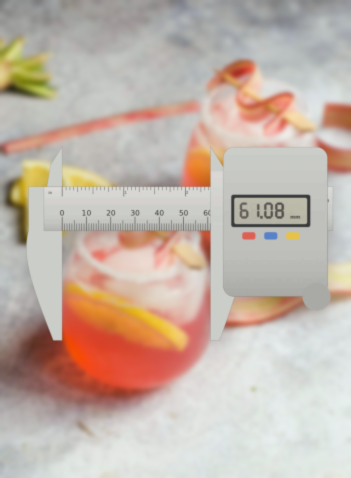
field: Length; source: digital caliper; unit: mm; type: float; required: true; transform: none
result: 61.08 mm
